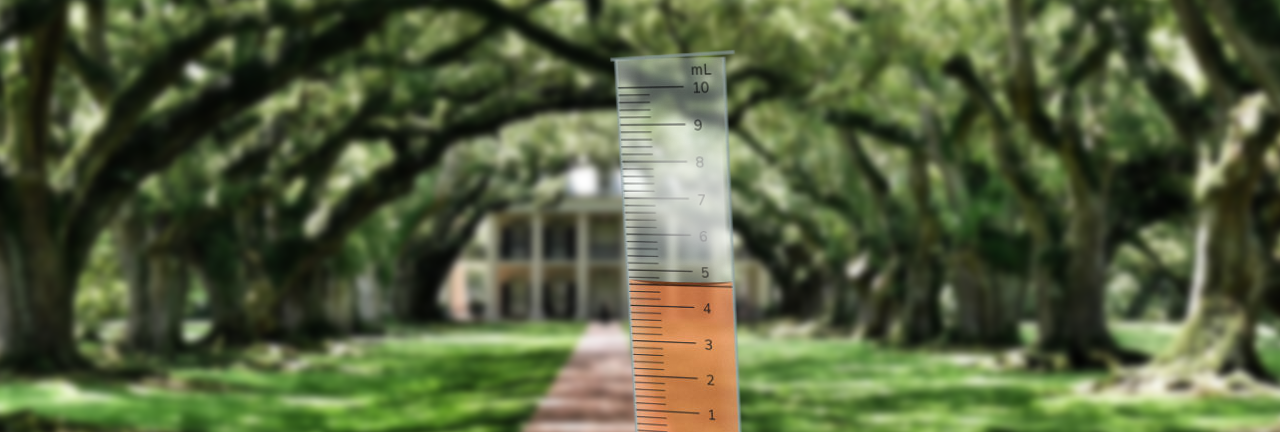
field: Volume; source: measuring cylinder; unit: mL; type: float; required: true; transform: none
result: 4.6 mL
